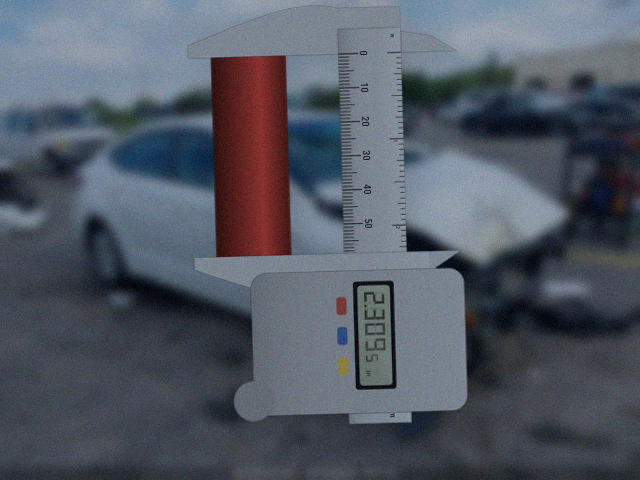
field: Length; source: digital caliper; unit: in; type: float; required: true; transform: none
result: 2.3095 in
